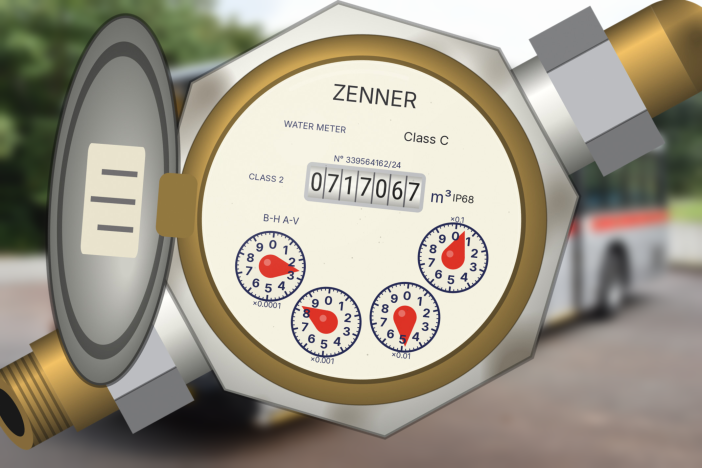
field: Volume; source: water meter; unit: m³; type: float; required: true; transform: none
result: 717067.0482 m³
